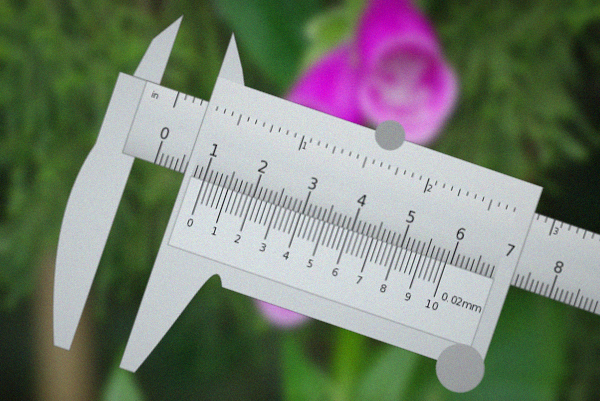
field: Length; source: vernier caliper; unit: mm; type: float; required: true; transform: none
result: 10.0 mm
